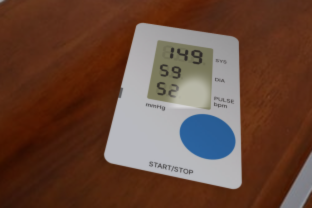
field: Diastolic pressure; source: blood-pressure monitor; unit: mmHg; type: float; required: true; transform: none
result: 59 mmHg
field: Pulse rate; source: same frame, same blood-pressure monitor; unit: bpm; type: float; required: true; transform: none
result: 52 bpm
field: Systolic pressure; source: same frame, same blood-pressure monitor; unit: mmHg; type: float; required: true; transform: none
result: 149 mmHg
